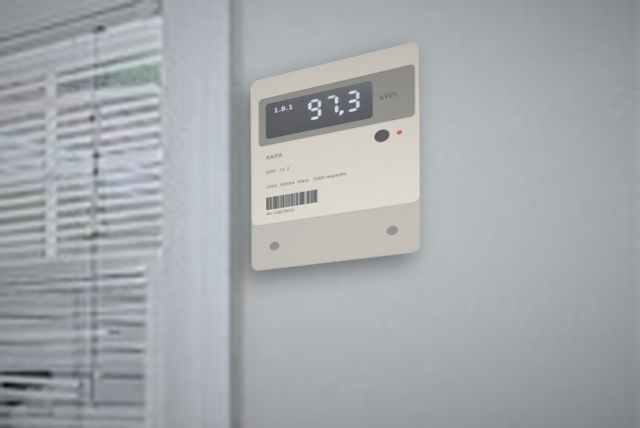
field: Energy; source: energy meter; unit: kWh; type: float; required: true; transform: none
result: 97.3 kWh
